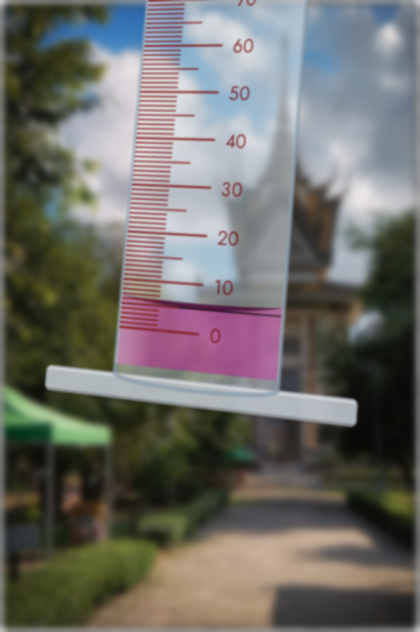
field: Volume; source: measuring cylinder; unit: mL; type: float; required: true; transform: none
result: 5 mL
